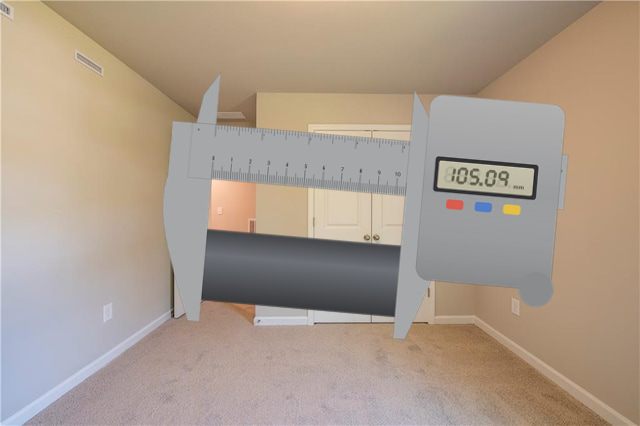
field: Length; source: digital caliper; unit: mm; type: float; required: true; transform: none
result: 105.09 mm
